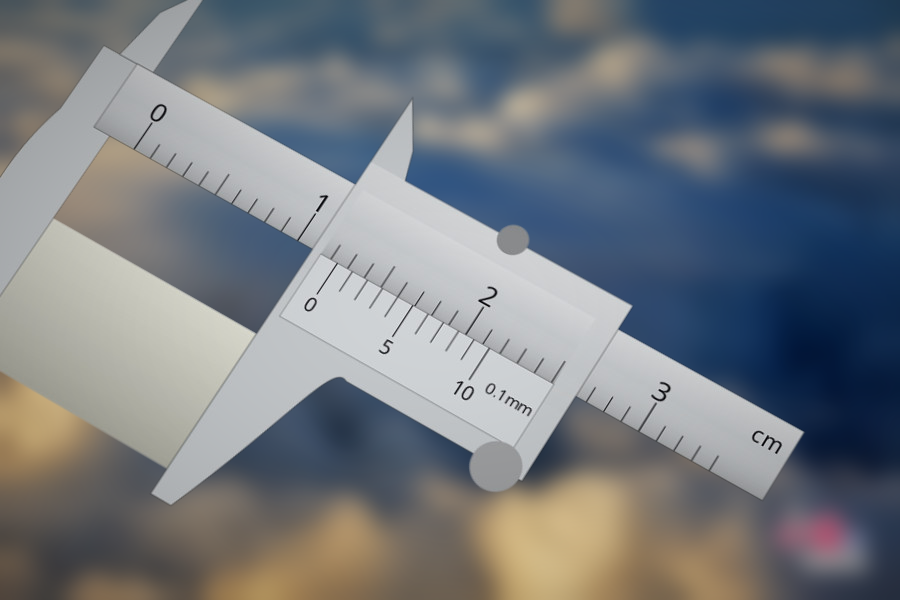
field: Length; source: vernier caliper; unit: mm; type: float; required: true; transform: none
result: 12.4 mm
